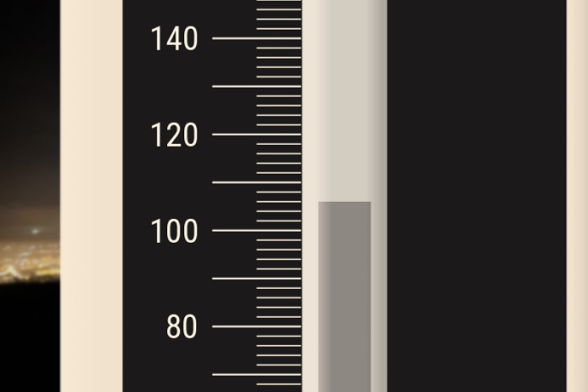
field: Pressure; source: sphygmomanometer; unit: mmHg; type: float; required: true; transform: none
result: 106 mmHg
